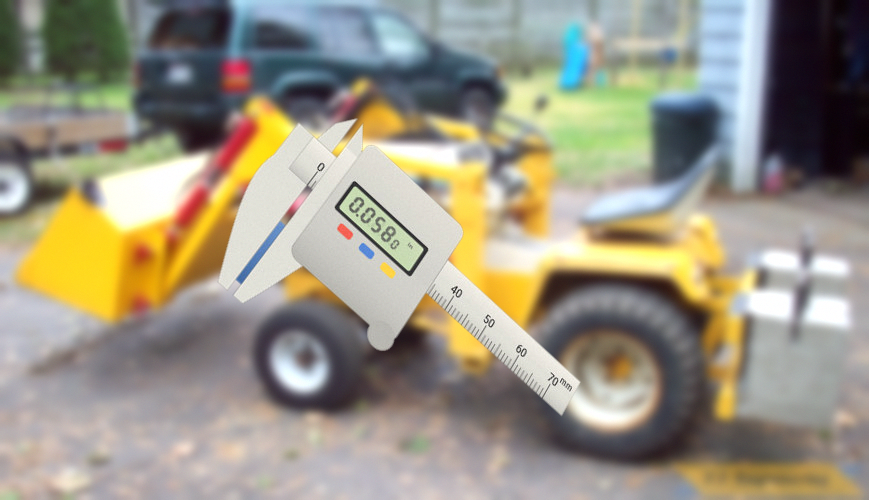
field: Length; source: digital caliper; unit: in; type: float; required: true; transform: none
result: 0.0580 in
